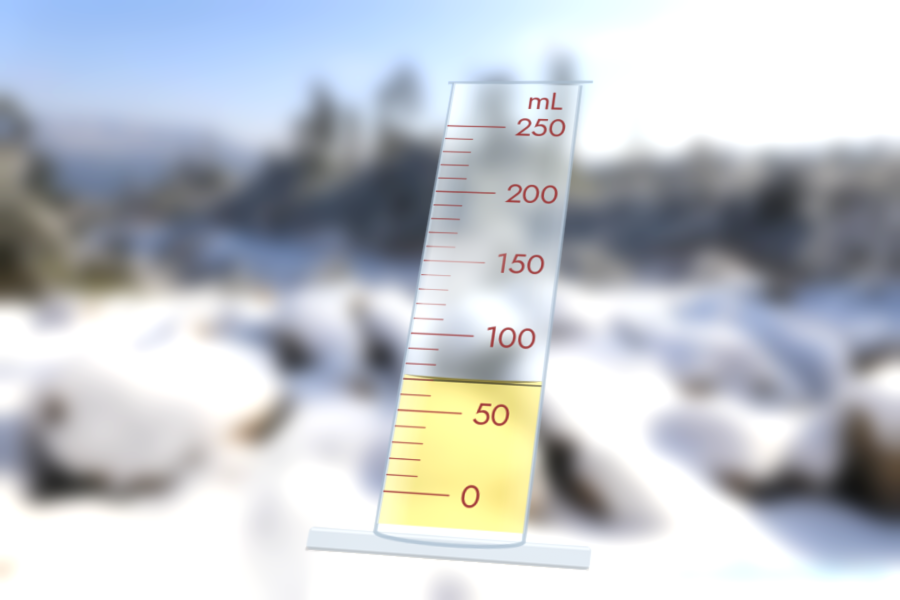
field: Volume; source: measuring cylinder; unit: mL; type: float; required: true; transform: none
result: 70 mL
